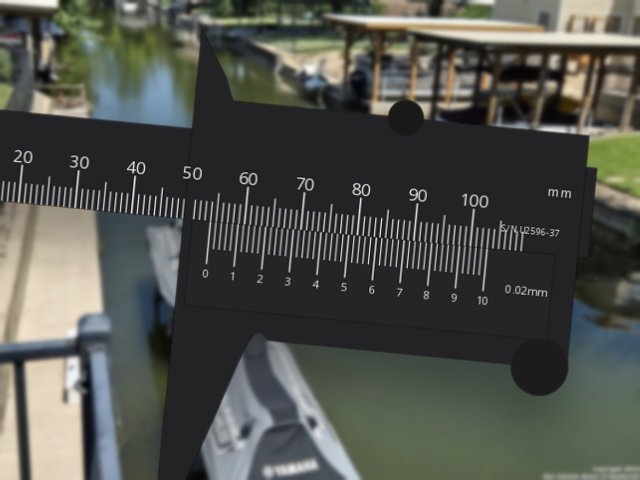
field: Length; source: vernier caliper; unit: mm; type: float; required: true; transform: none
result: 54.0 mm
